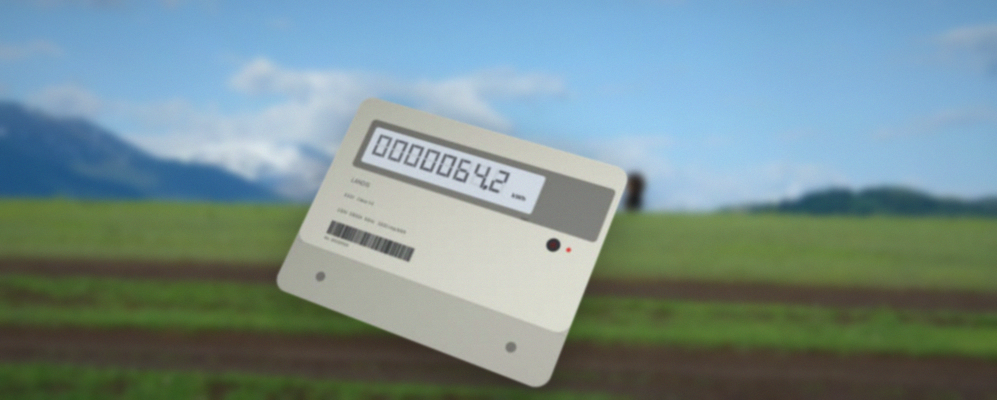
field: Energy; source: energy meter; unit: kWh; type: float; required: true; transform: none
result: 64.2 kWh
